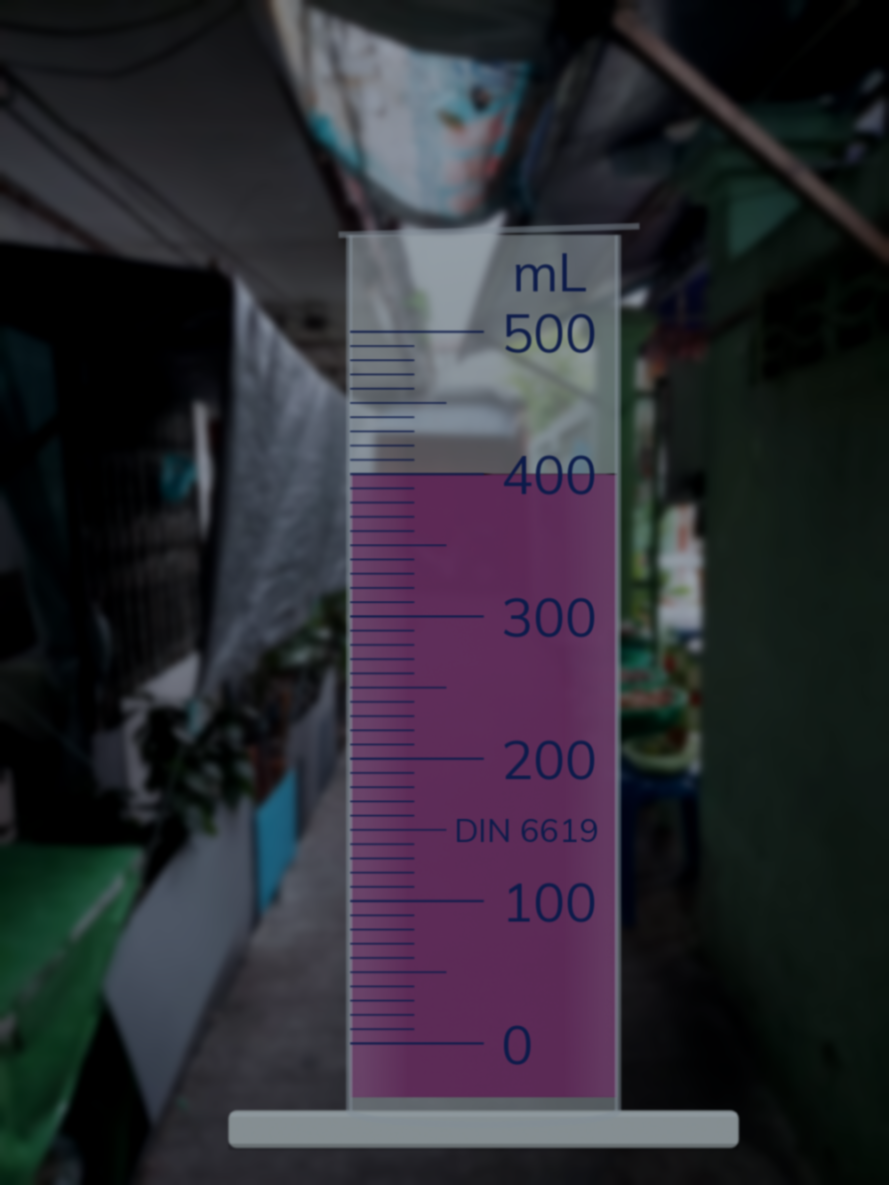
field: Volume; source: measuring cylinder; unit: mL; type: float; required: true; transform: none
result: 400 mL
